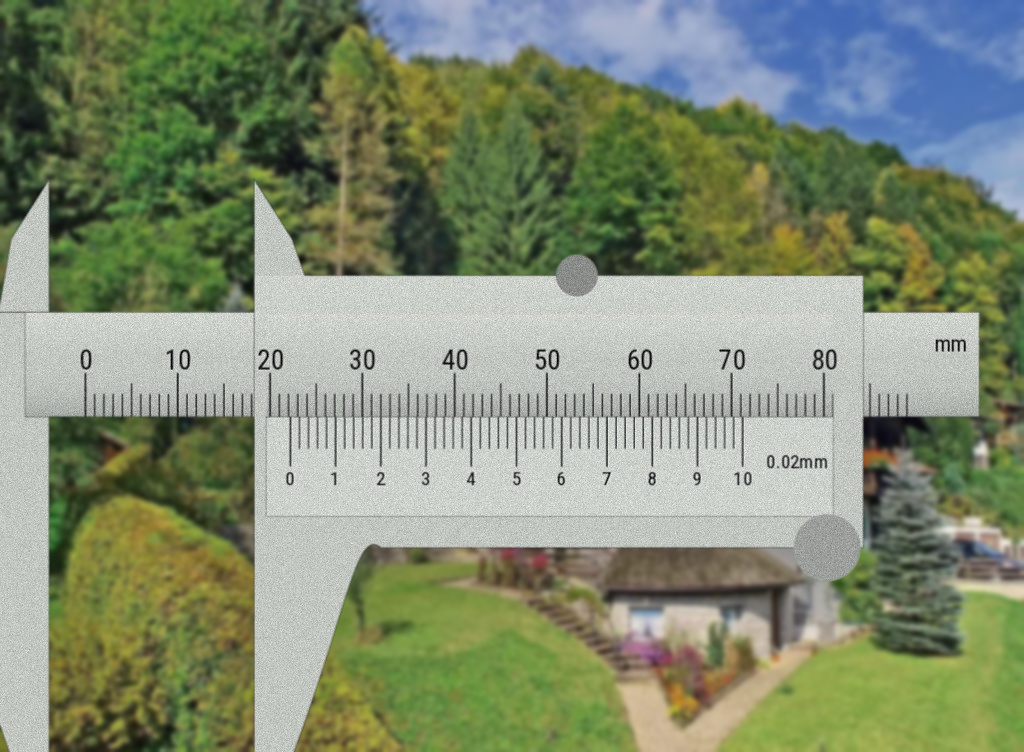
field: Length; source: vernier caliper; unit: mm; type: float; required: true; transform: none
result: 22.2 mm
